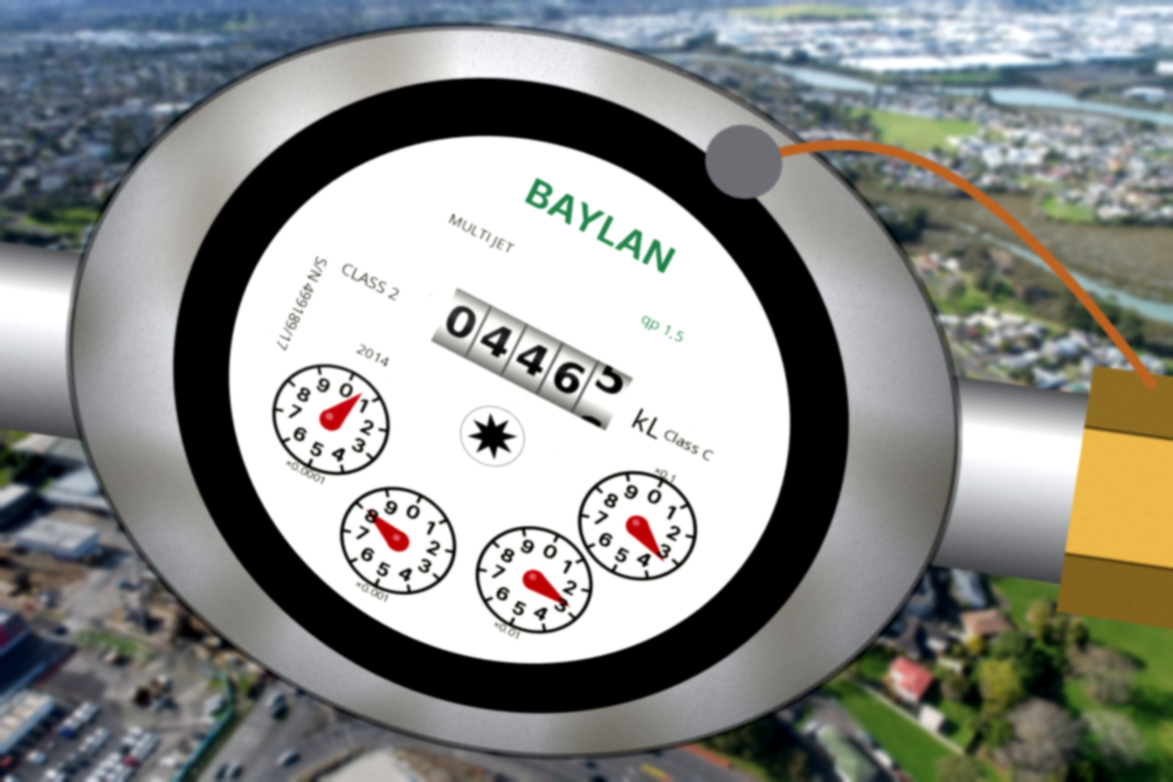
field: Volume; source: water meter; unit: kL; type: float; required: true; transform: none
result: 4465.3280 kL
